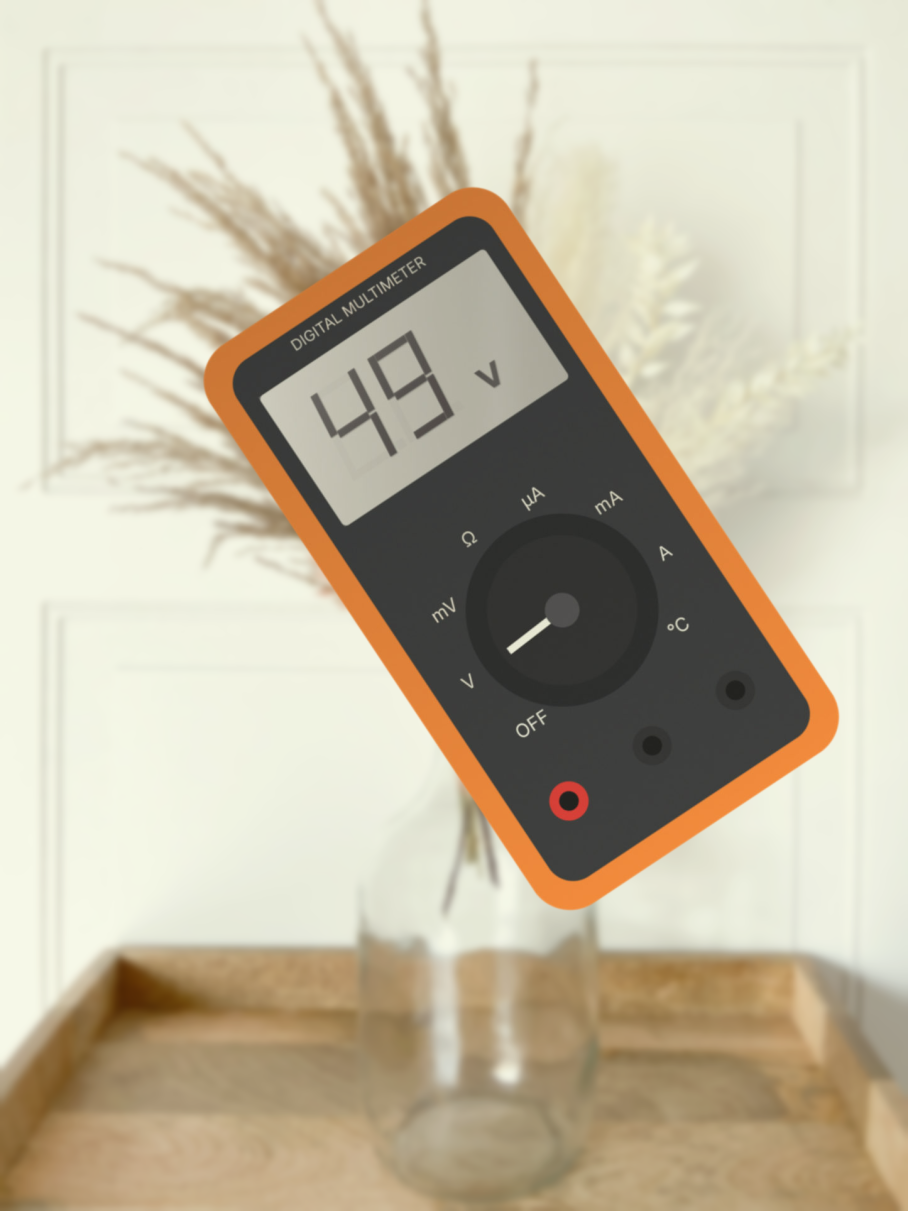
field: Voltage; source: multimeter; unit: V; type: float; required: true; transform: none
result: 49 V
